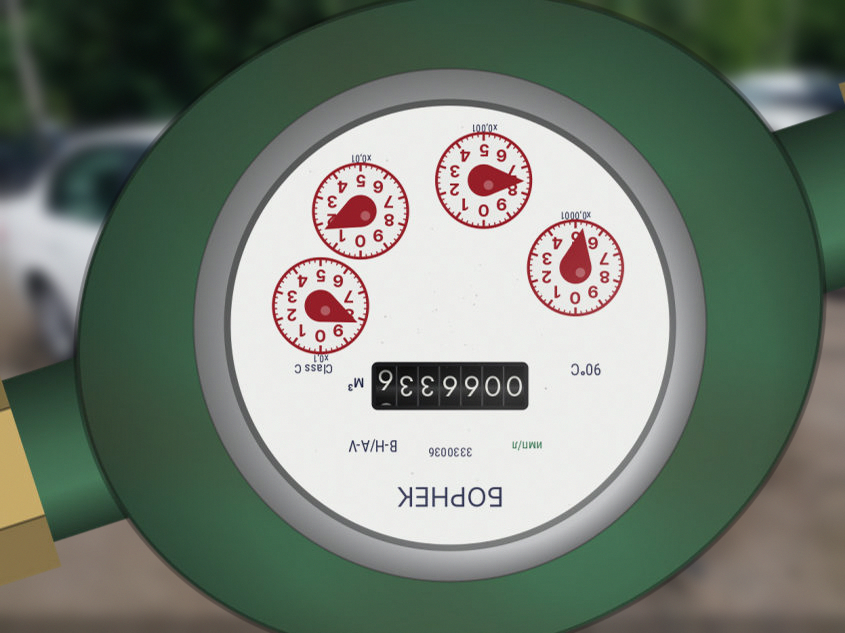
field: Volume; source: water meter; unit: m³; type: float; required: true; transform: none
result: 66335.8175 m³
